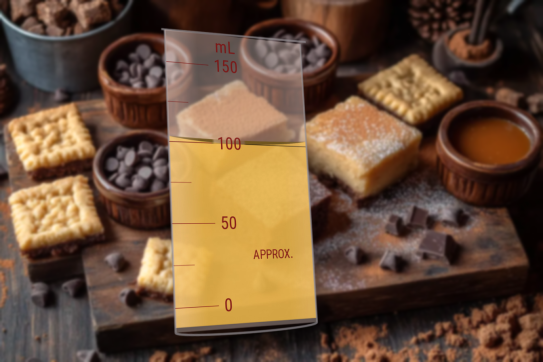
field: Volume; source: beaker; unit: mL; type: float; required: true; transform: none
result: 100 mL
